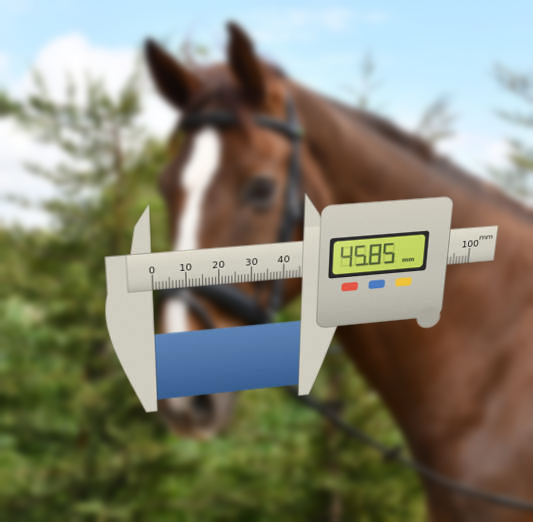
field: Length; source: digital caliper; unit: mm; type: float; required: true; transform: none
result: 45.85 mm
